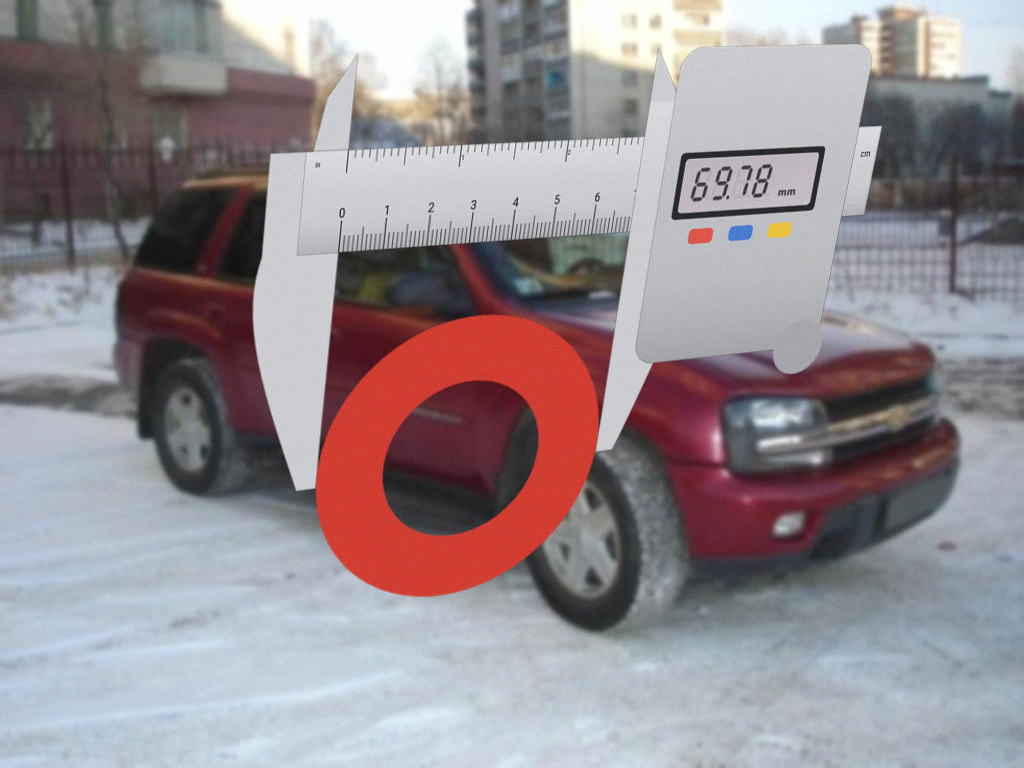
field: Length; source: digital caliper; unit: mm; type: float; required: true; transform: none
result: 69.78 mm
